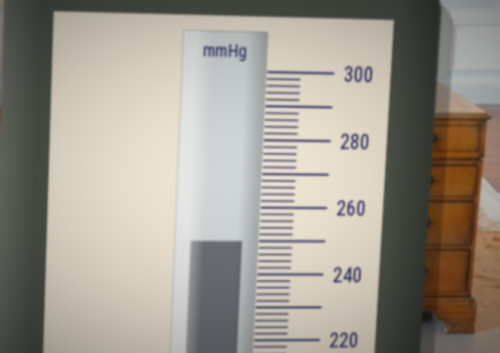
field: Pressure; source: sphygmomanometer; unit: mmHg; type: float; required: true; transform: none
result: 250 mmHg
